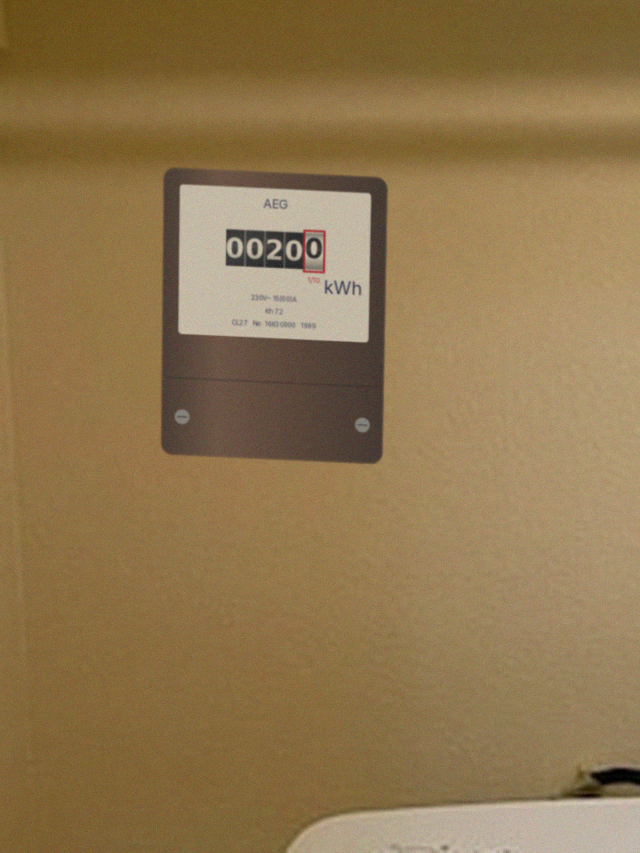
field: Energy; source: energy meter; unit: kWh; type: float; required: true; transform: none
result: 20.0 kWh
